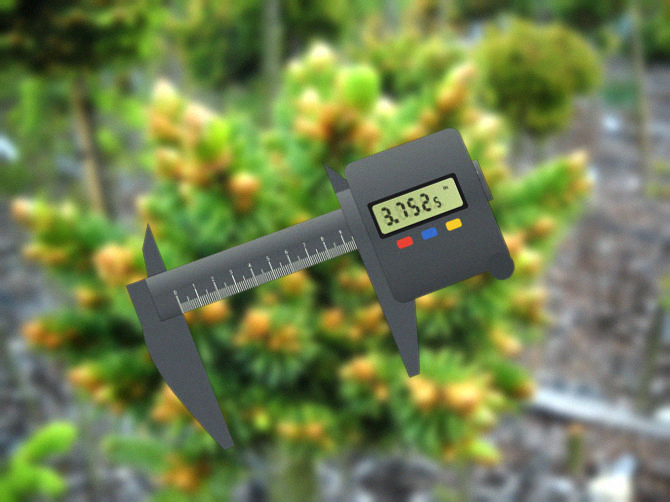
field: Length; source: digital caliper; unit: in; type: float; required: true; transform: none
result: 3.7525 in
